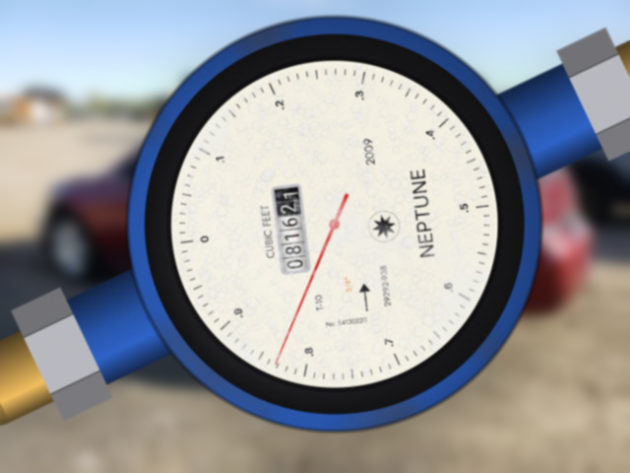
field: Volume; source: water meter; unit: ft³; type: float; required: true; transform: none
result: 81620.83 ft³
